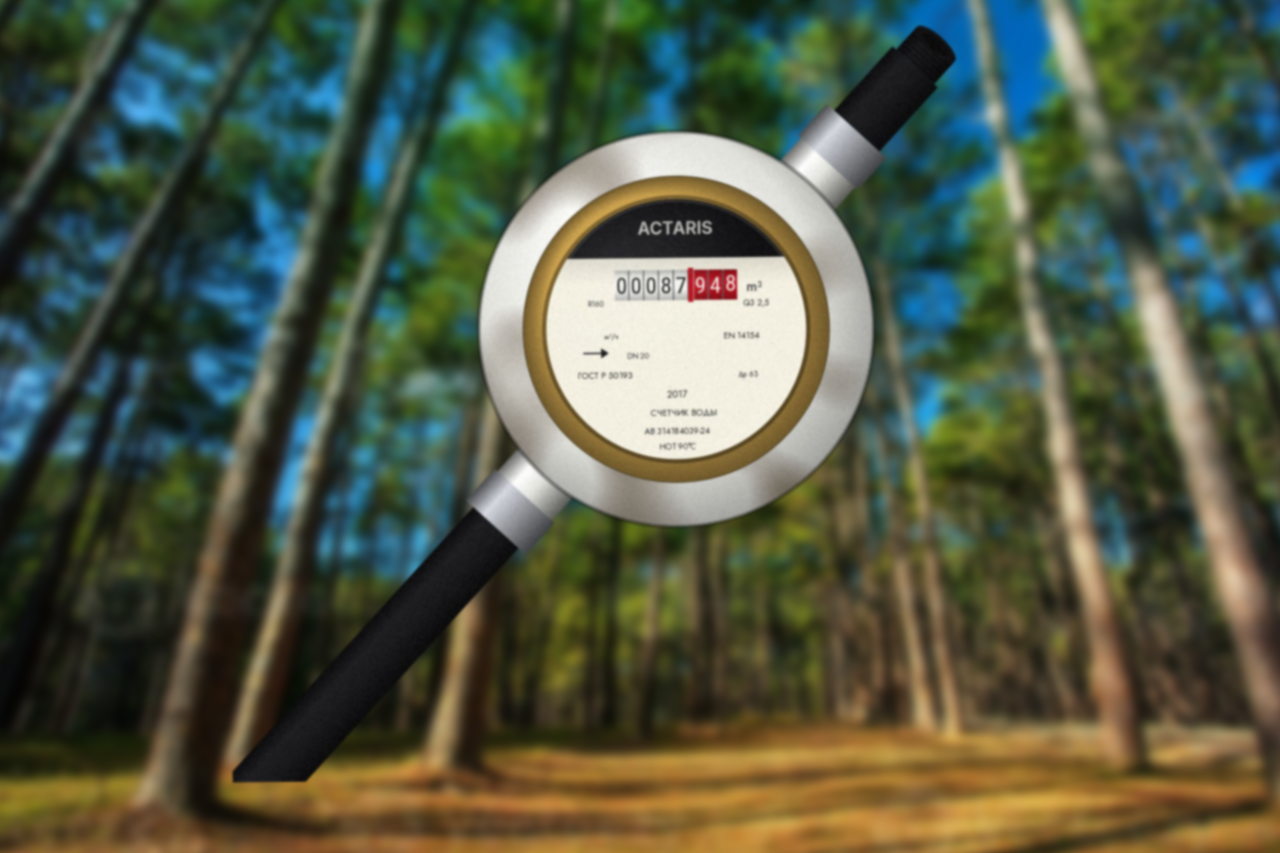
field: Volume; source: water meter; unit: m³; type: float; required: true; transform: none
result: 87.948 m³
